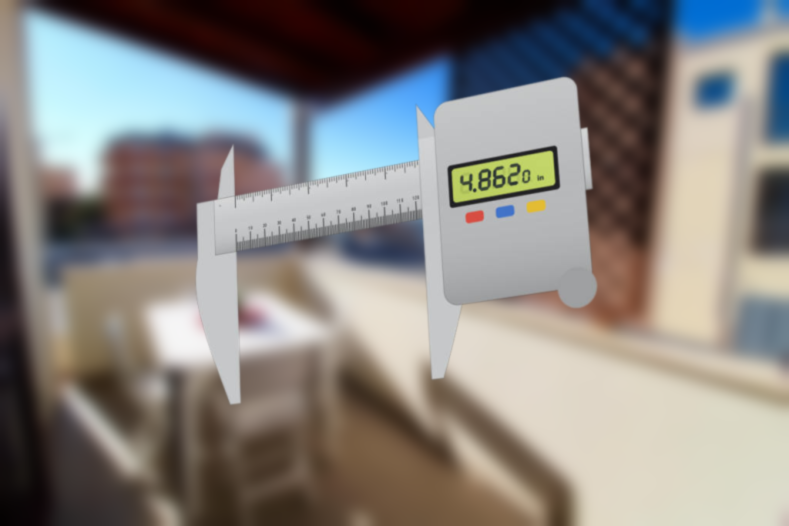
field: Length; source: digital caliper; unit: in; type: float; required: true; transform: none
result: 4.8620 in
